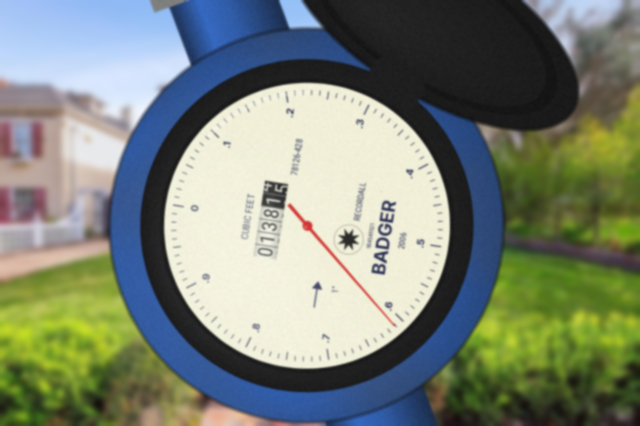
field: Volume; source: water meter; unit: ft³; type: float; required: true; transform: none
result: 13814.61 ft³
